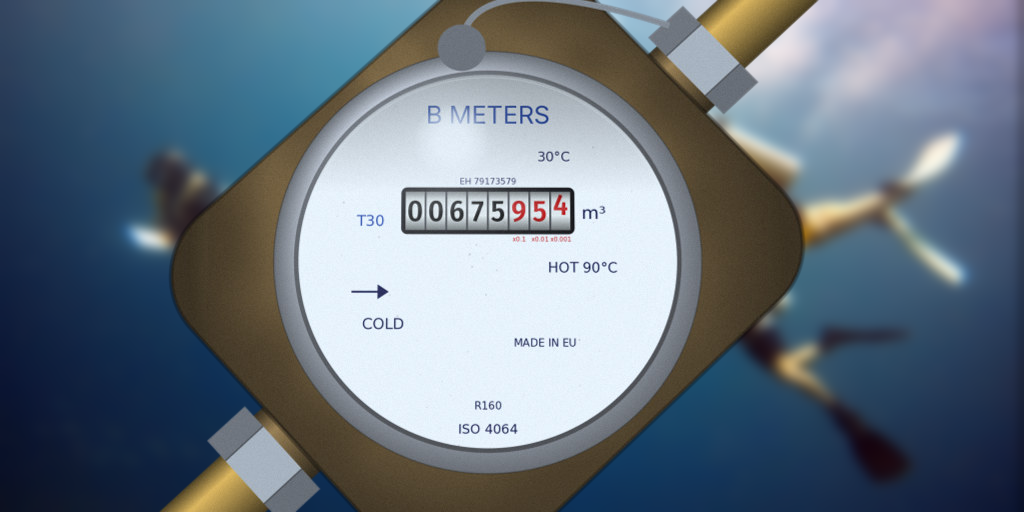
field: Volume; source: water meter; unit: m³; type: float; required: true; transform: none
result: 675.954 m³
